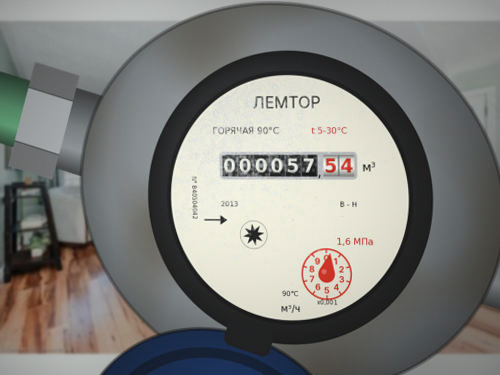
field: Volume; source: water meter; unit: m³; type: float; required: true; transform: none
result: 57.540 m³
